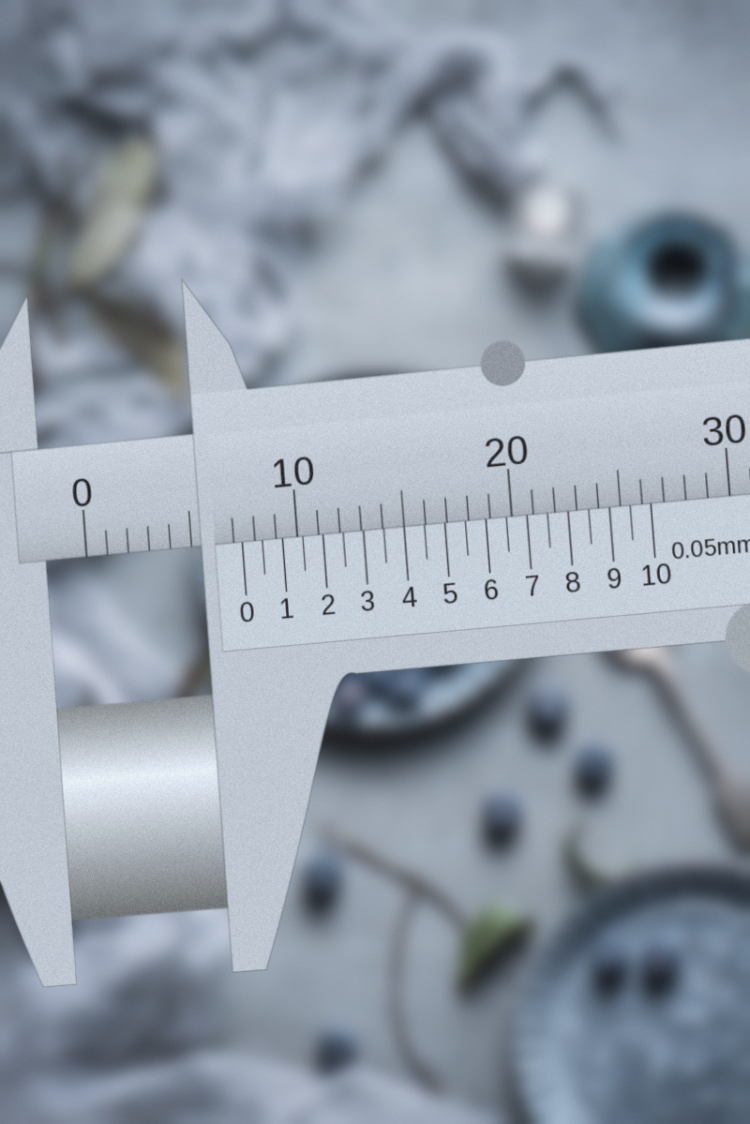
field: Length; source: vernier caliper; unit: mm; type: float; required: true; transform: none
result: 7.4 mm
